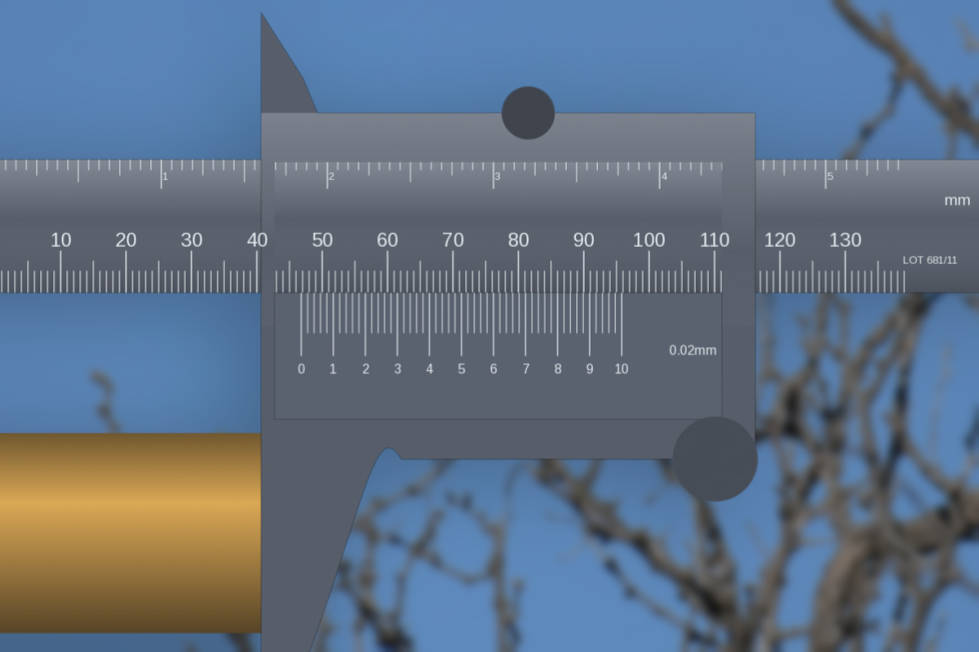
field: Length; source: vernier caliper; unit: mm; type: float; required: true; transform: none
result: 46.8 mm
